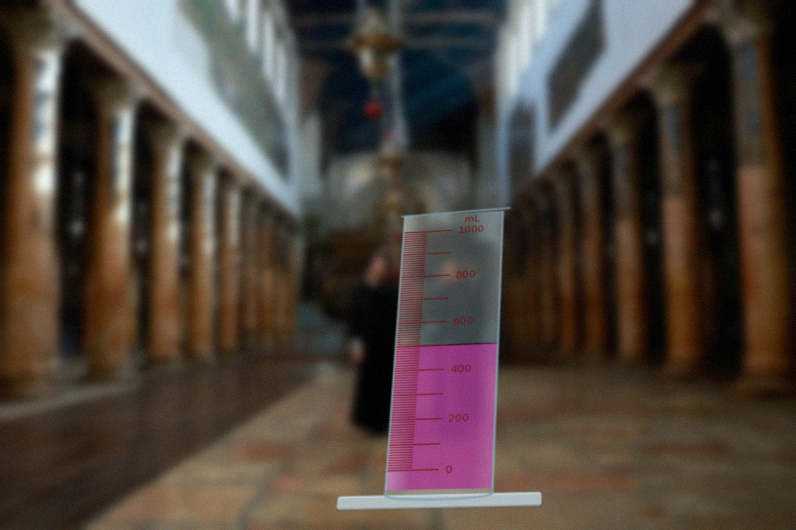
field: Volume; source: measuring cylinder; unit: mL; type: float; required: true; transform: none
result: 500 mL
